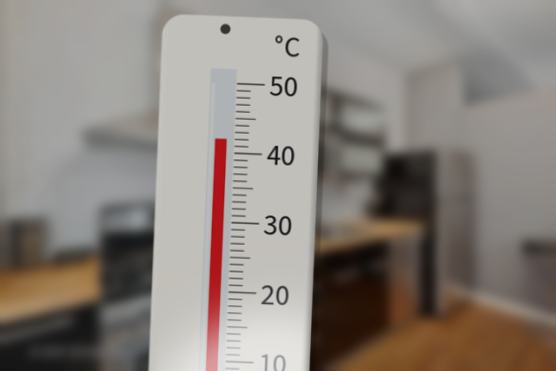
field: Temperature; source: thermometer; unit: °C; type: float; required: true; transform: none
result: 42 °C
